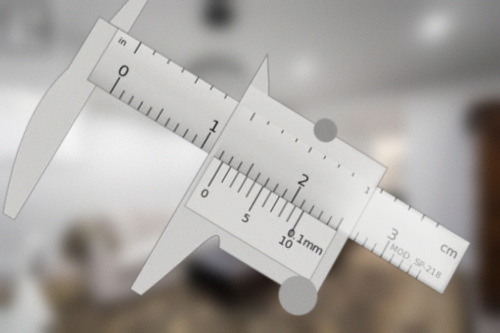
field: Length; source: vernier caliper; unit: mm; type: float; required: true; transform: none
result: 12.4 mm
